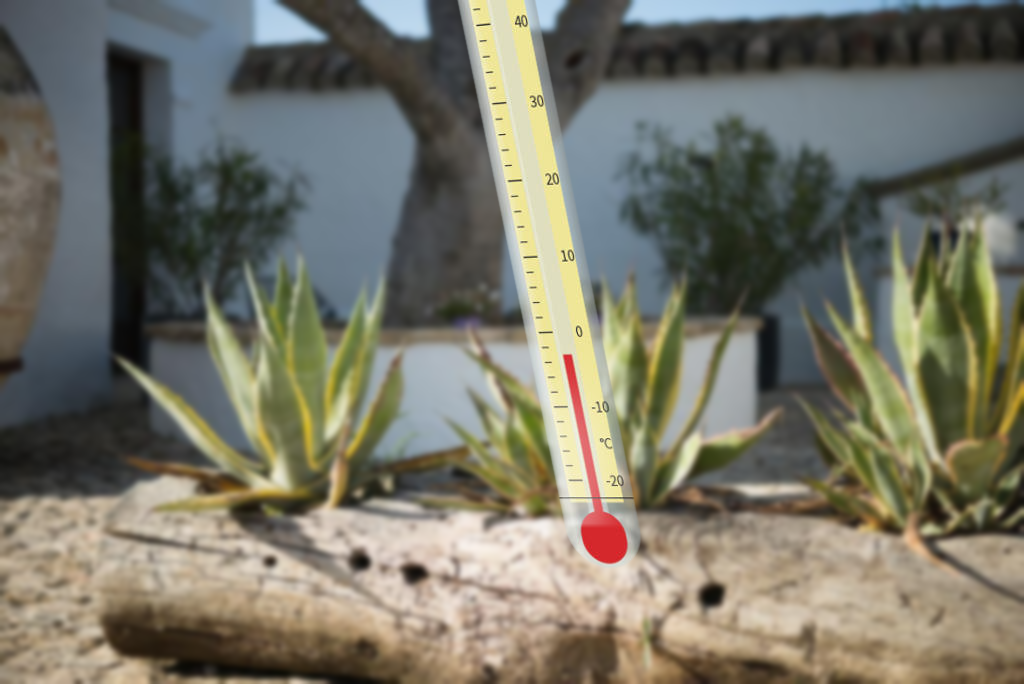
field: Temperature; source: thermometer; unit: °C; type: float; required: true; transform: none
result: -3 °C
